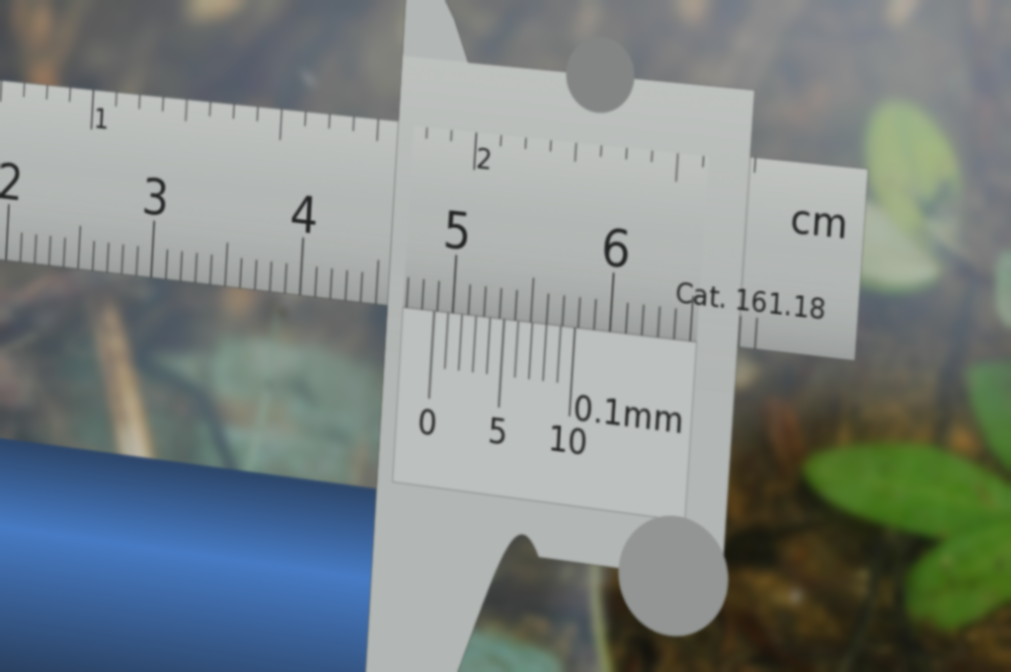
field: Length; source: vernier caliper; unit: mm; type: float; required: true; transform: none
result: 48.8 mm
